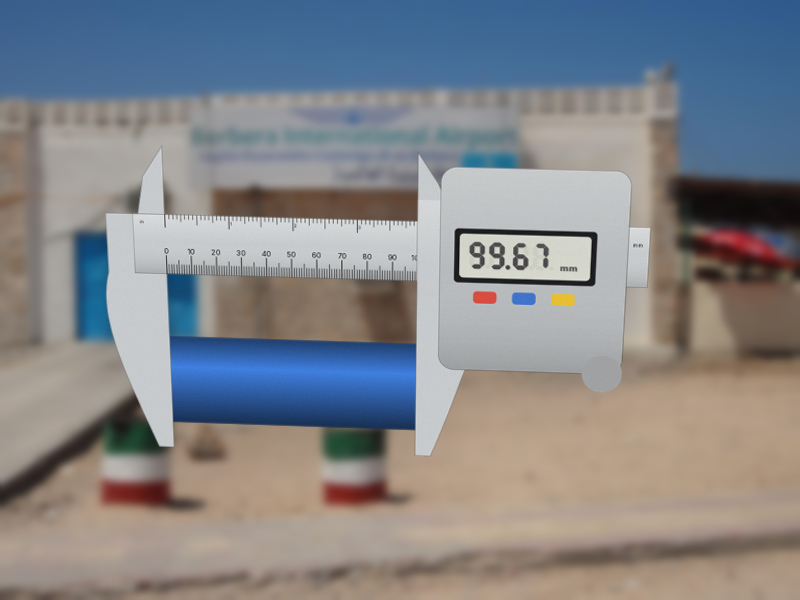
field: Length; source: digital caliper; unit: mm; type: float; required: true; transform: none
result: 99.67 mm
